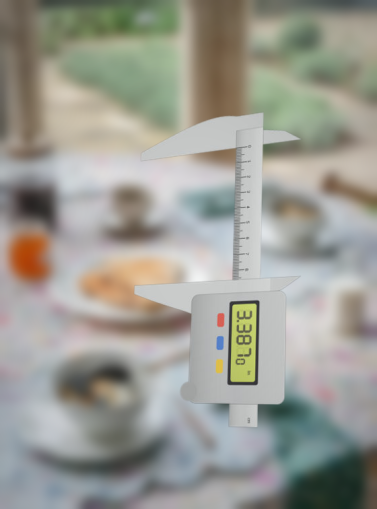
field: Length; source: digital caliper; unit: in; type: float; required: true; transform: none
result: 3.3870 in
